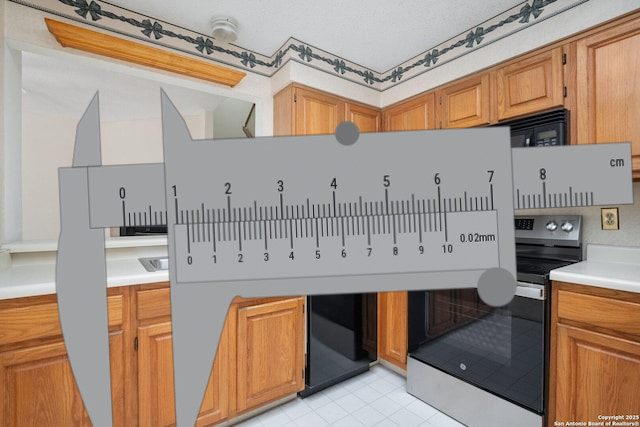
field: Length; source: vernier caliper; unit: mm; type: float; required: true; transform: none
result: 12.0 mm
